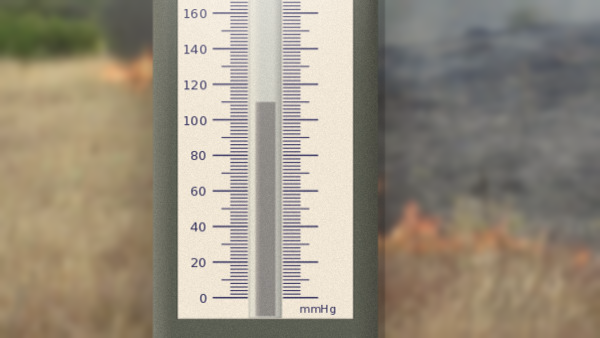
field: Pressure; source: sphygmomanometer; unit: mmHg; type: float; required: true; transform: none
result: 110 mmHg
